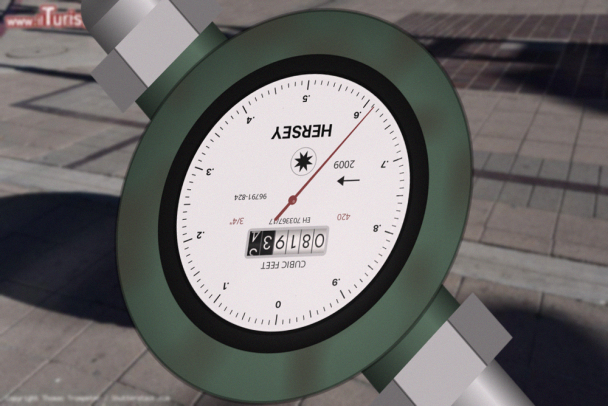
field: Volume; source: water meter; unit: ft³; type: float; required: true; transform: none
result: 81933.61 ft³
